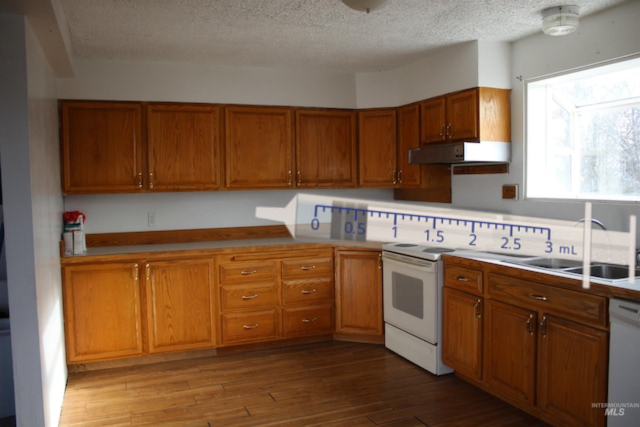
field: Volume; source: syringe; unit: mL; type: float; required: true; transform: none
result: 0.2 mL
